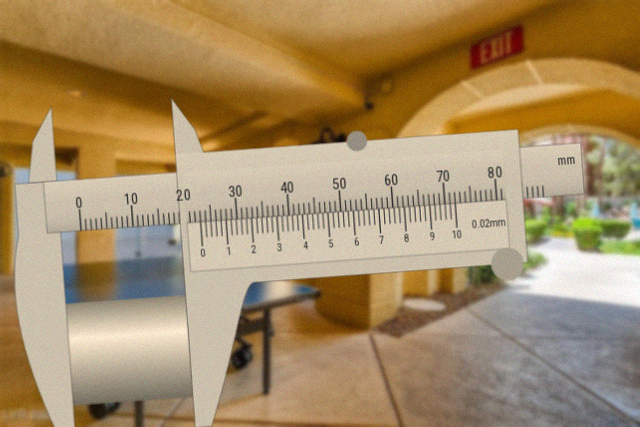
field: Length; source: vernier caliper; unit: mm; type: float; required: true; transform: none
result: 23.0 mm
